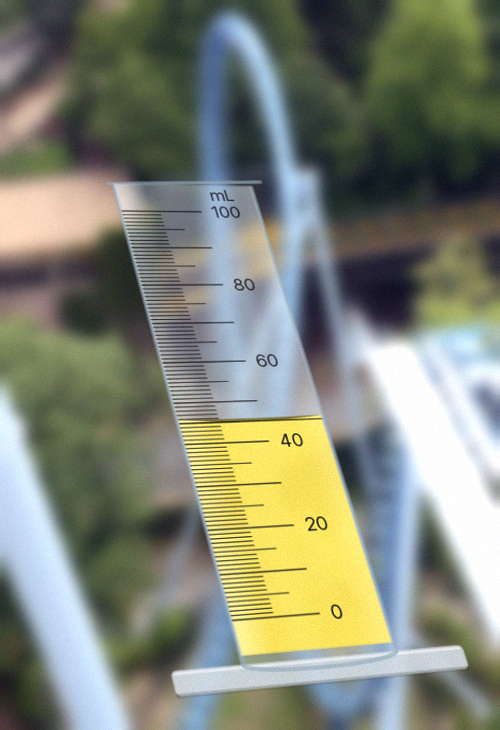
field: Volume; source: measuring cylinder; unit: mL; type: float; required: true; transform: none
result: 45 mL
